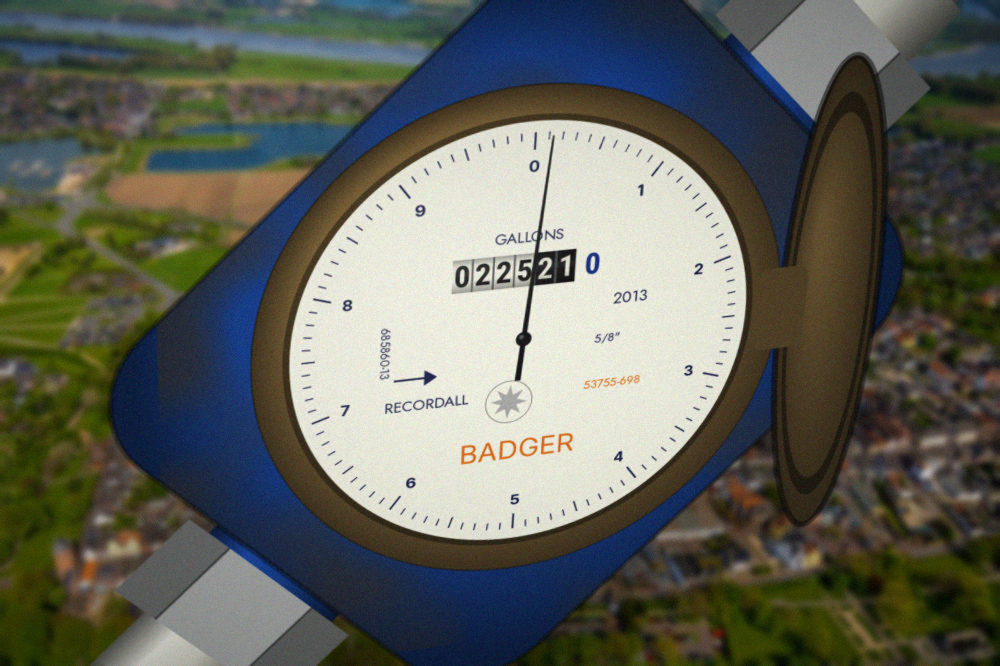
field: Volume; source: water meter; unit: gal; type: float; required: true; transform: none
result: 225210.1 gal
